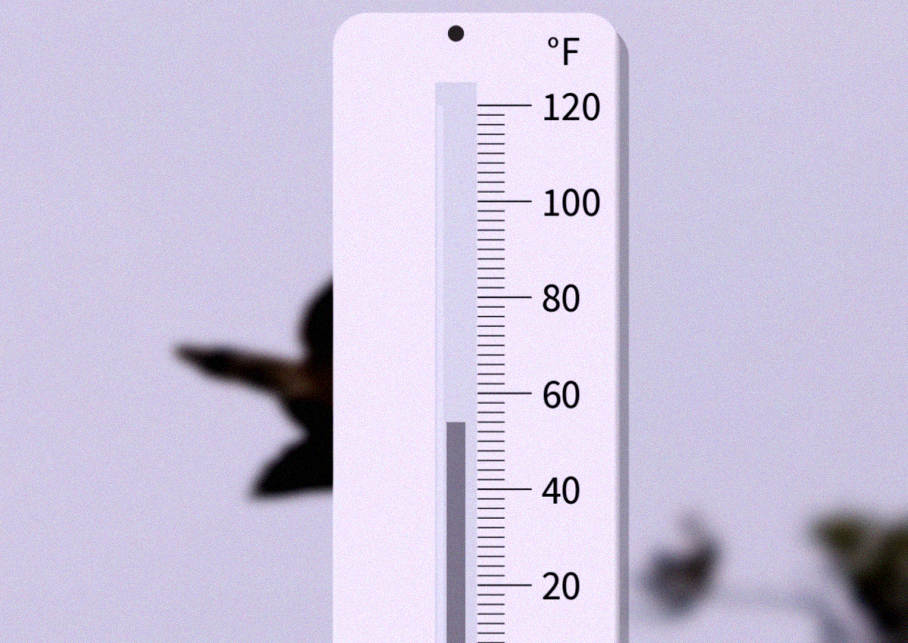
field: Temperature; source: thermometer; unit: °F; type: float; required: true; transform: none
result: 54 °F
